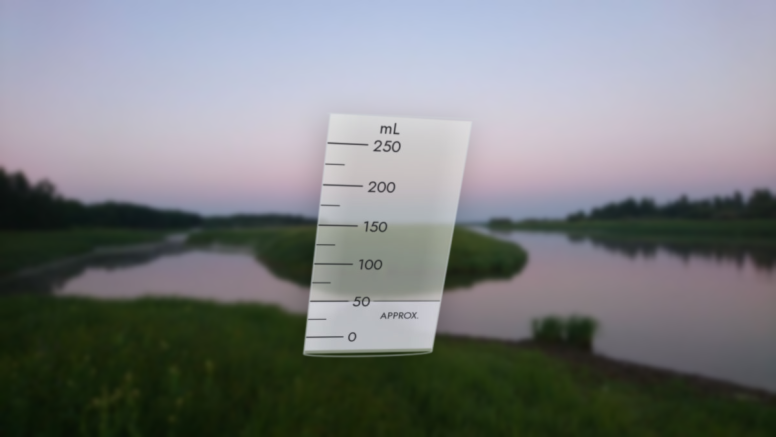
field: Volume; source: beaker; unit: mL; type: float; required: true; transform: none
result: 50 mL
